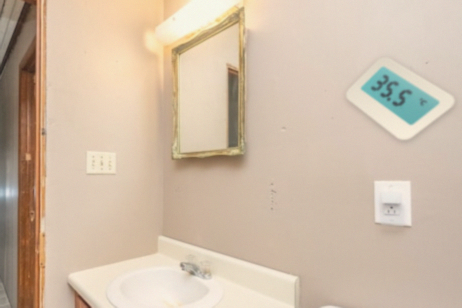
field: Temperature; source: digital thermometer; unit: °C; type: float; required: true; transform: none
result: 35.5 °C
